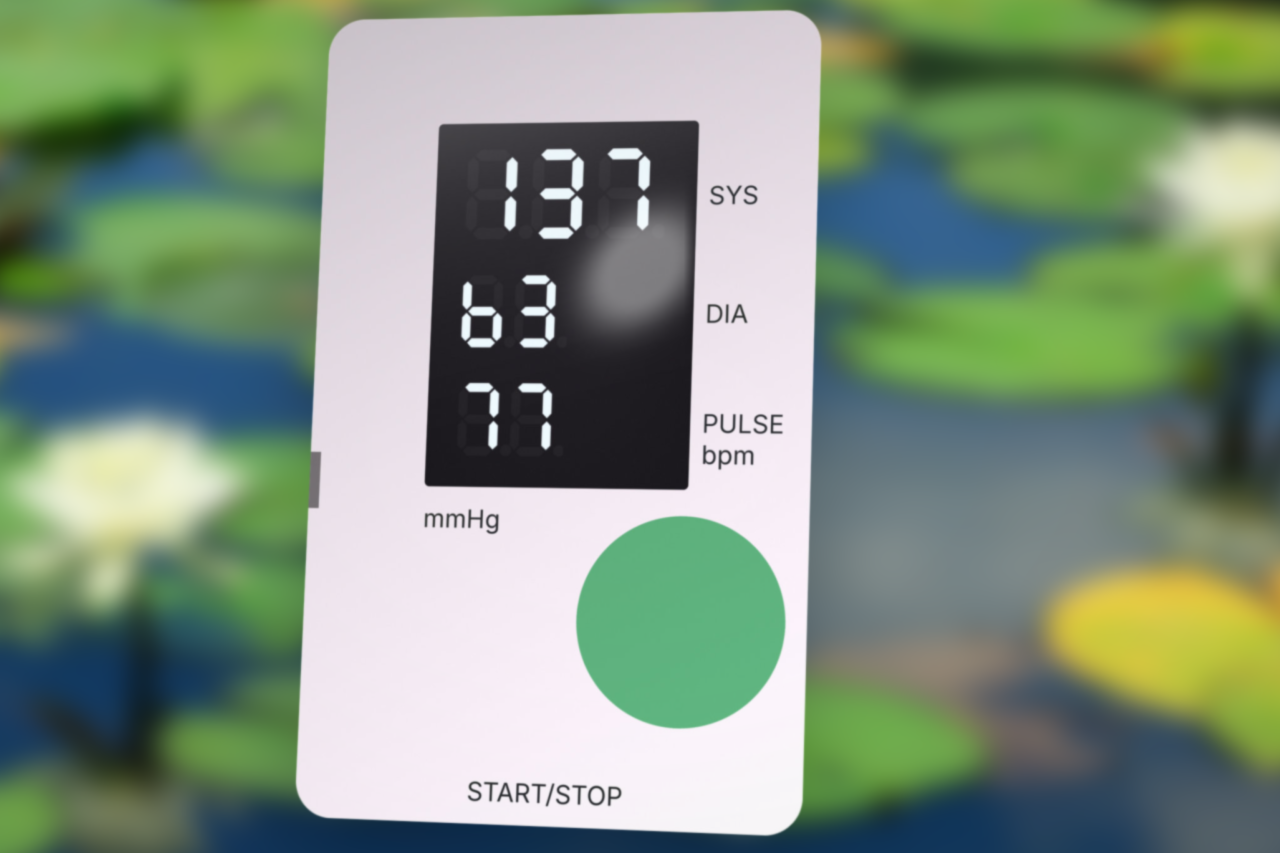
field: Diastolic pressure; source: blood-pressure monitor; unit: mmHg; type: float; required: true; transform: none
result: 63 mmHg
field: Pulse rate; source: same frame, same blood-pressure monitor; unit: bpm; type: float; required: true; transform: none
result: 77 bpm
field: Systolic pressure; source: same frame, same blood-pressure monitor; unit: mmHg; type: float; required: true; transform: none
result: 137 mmHg
